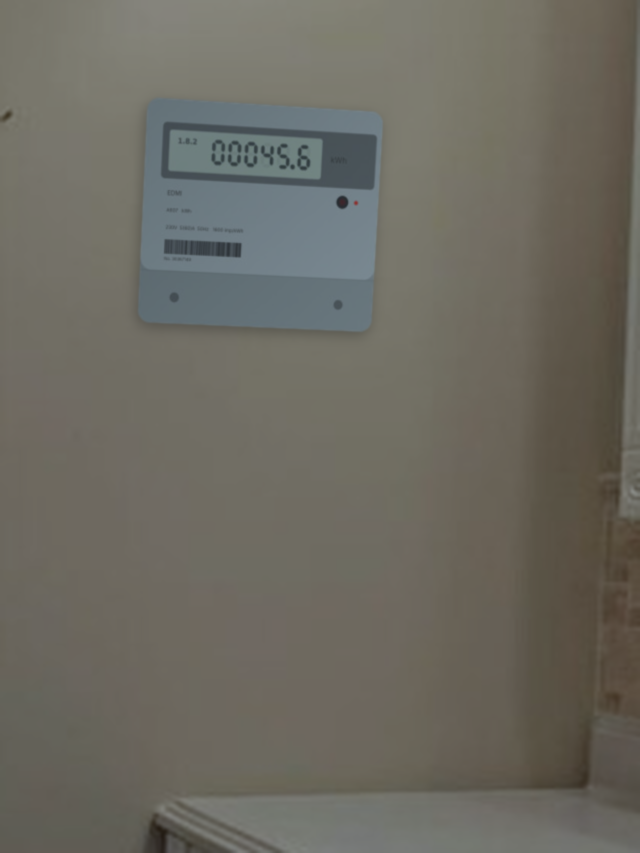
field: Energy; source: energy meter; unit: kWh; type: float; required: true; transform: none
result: 45.6 kWh
